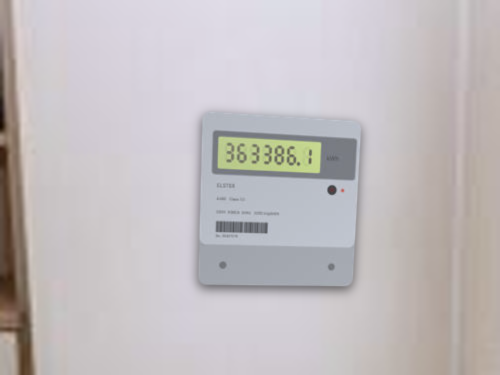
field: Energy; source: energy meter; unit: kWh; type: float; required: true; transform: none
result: 363386.1 kWh
